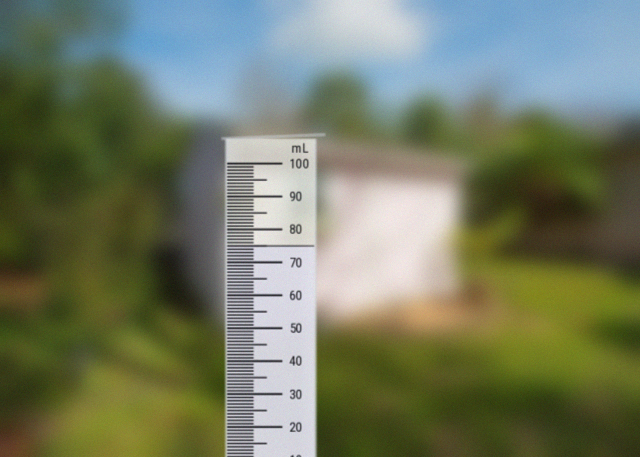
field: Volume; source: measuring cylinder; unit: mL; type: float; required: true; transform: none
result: 75 mL
